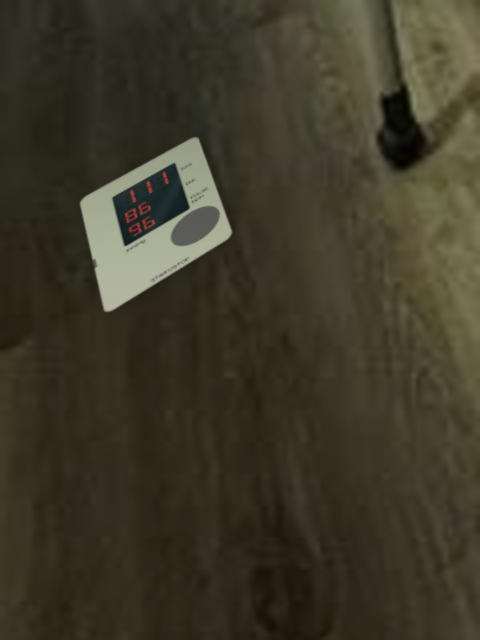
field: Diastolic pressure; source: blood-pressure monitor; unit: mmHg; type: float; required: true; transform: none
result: 86 mmHg
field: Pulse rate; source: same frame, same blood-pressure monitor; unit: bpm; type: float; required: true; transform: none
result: 96 bpm
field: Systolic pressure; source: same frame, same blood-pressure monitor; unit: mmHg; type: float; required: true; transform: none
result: 111 mmHg
